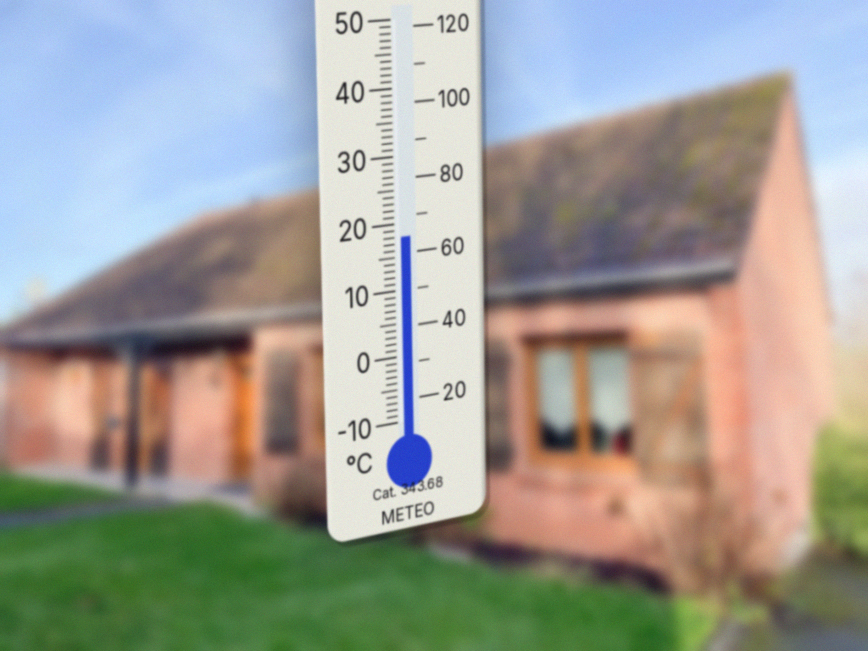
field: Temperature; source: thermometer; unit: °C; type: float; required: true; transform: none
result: 18 °C
